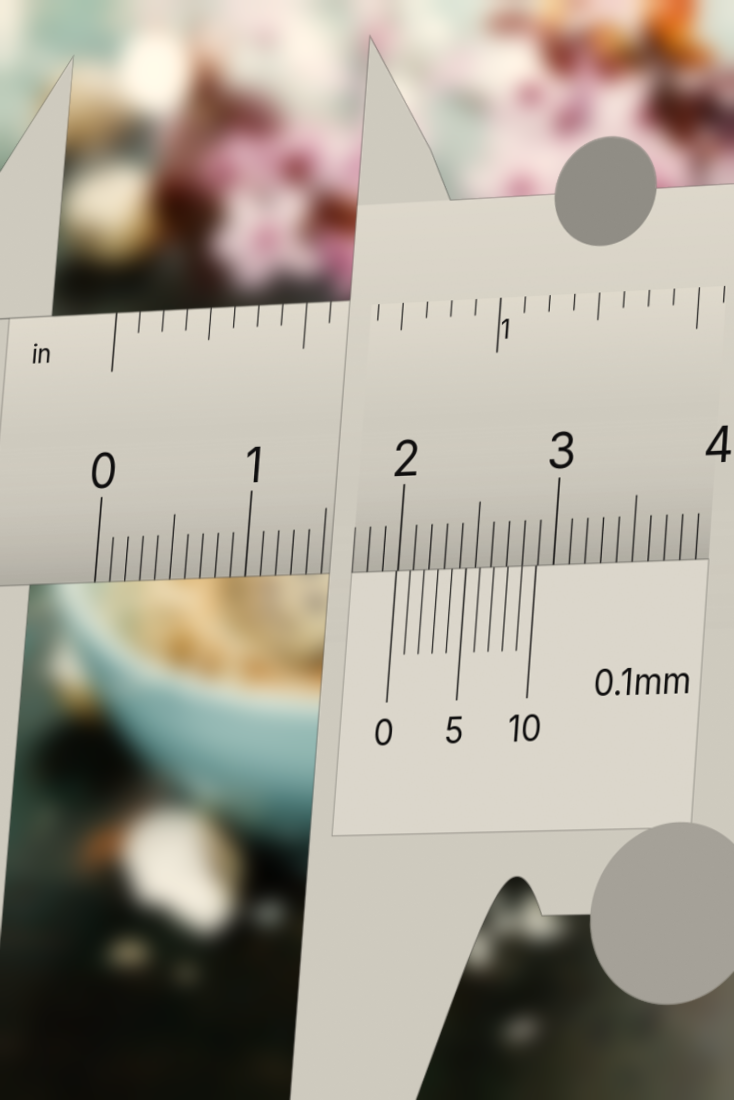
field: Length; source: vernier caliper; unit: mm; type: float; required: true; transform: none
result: 19.9 mm
